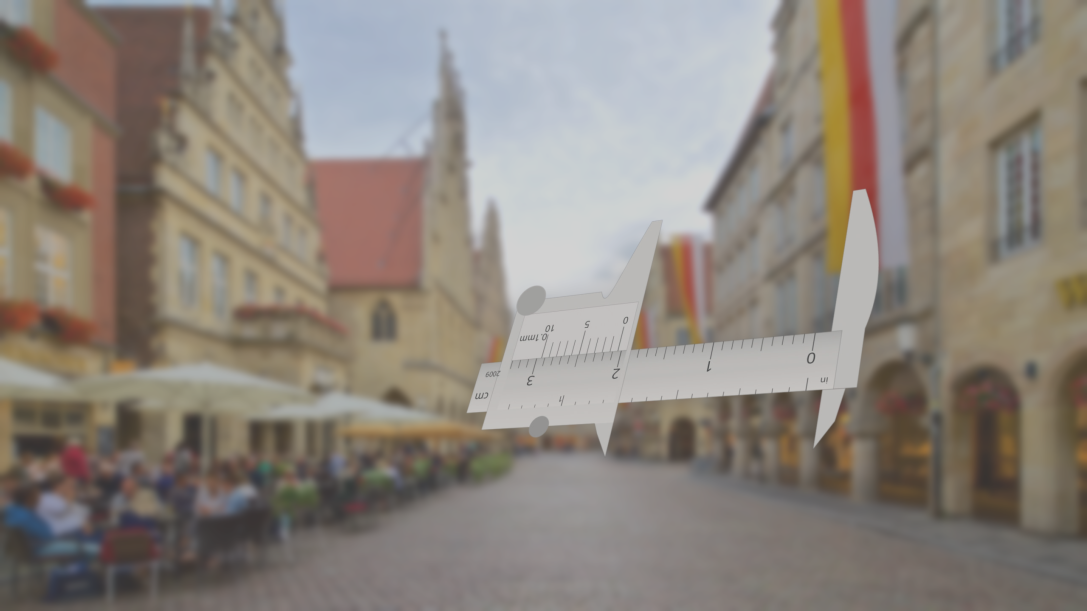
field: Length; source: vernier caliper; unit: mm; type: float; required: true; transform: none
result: 20.4 mm
